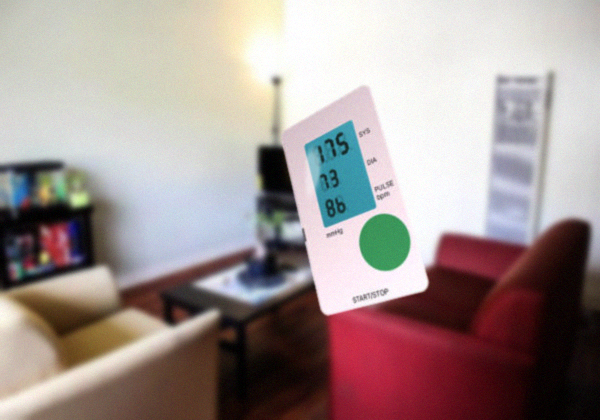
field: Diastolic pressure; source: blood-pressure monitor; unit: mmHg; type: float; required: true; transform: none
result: 73 mmHg
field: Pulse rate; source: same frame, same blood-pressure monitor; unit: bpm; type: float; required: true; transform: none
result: 86 bpm
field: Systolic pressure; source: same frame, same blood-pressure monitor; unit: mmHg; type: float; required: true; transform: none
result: 175 mmHg
